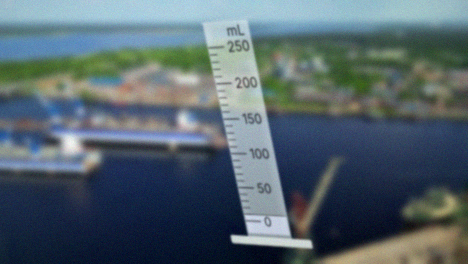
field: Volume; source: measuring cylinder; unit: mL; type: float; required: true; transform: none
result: 10 mL
